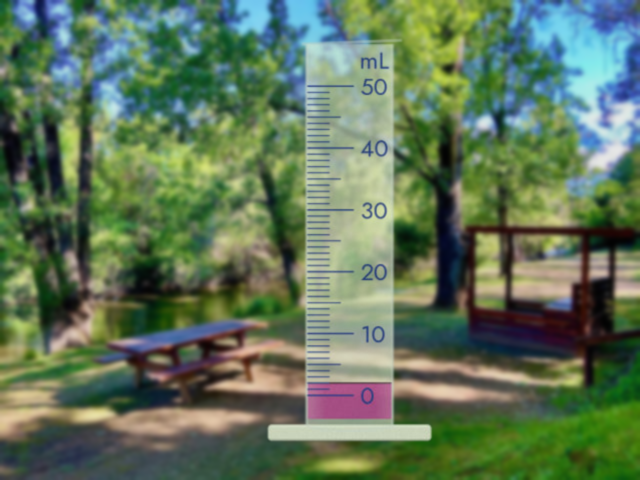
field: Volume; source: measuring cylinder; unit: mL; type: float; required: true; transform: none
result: 2 mL
